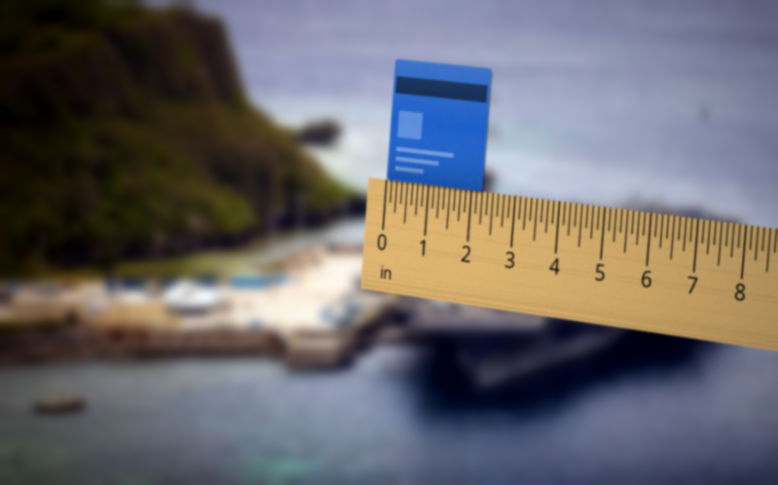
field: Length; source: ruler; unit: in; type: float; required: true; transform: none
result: 2.25 in
